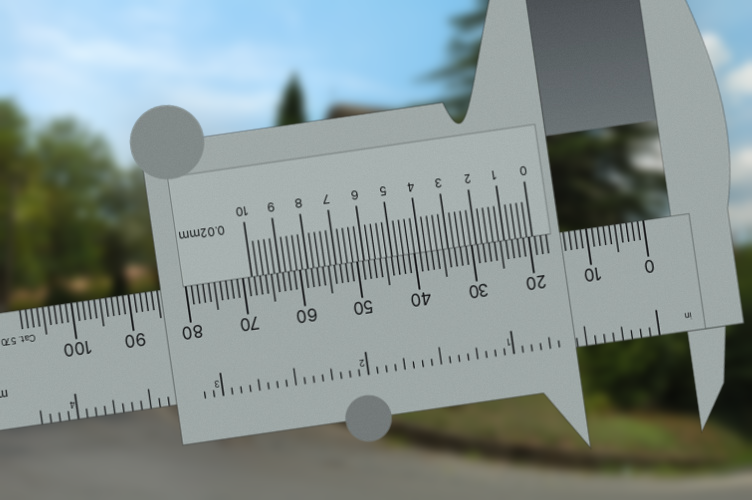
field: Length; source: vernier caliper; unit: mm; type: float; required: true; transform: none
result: 19.4 mm
